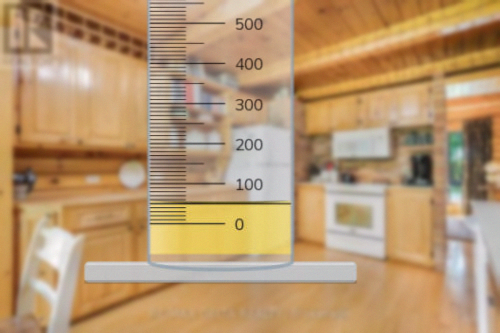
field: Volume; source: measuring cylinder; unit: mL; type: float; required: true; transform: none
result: 50 mL
